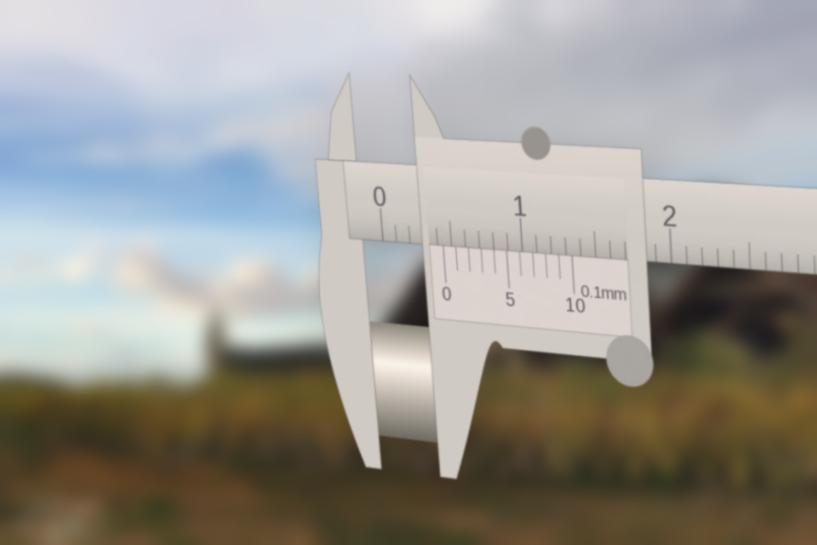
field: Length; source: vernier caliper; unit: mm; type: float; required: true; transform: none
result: 4.4 mm
